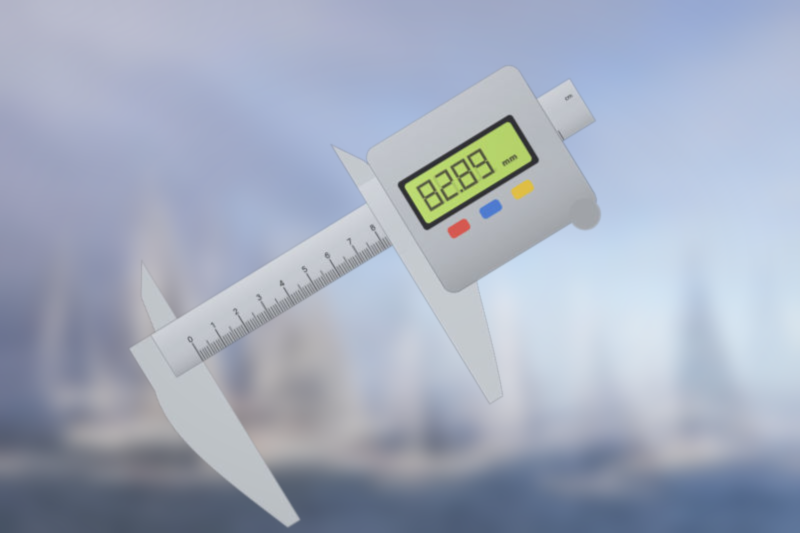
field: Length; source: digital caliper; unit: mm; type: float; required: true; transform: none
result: 82.89 mm
